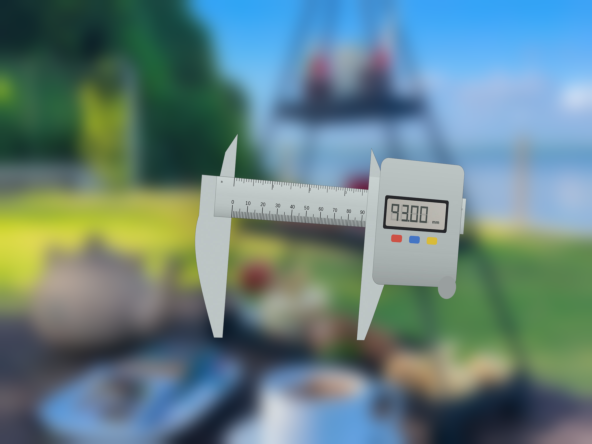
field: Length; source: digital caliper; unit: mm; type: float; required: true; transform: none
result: 93.00 mm
